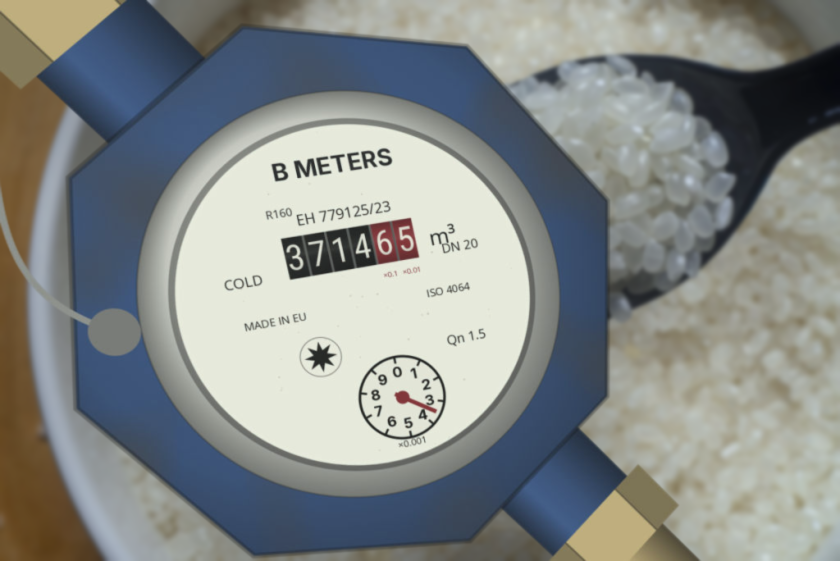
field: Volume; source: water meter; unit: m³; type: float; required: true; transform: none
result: 3714.653 m³
